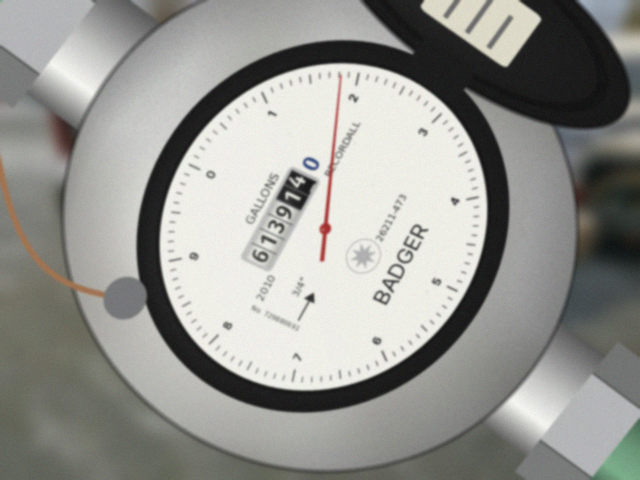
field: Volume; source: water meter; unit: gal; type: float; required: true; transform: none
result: 6139141.8 gal
